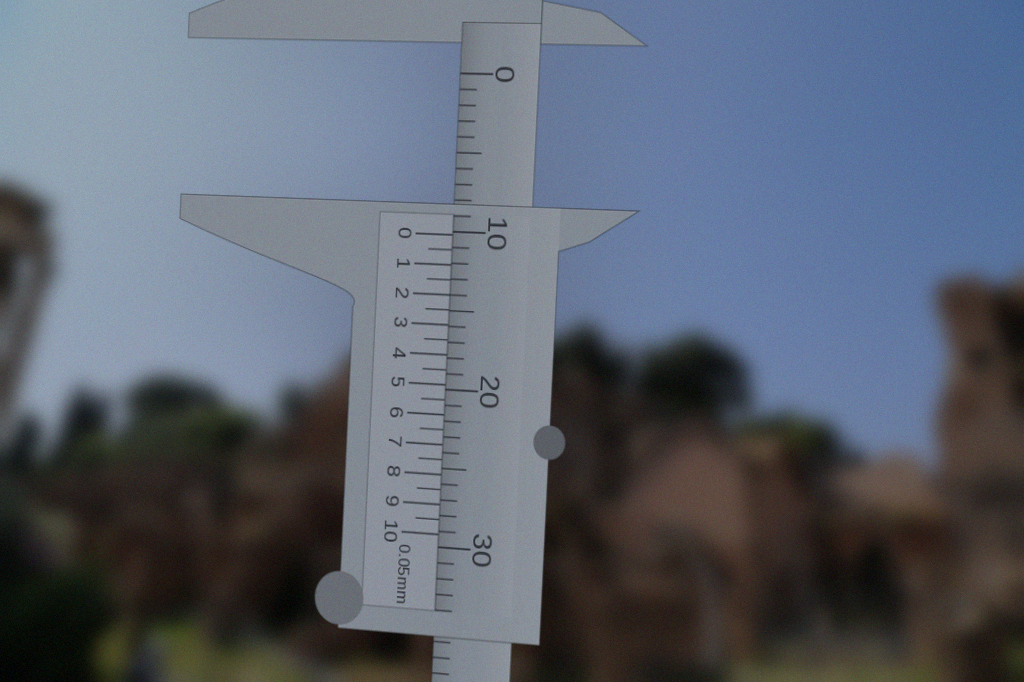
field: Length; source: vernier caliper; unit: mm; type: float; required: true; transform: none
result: 10.2 mm
